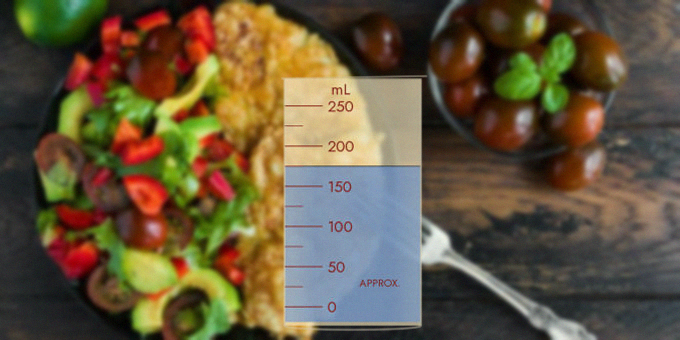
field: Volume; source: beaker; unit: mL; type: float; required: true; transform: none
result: 175 mL
